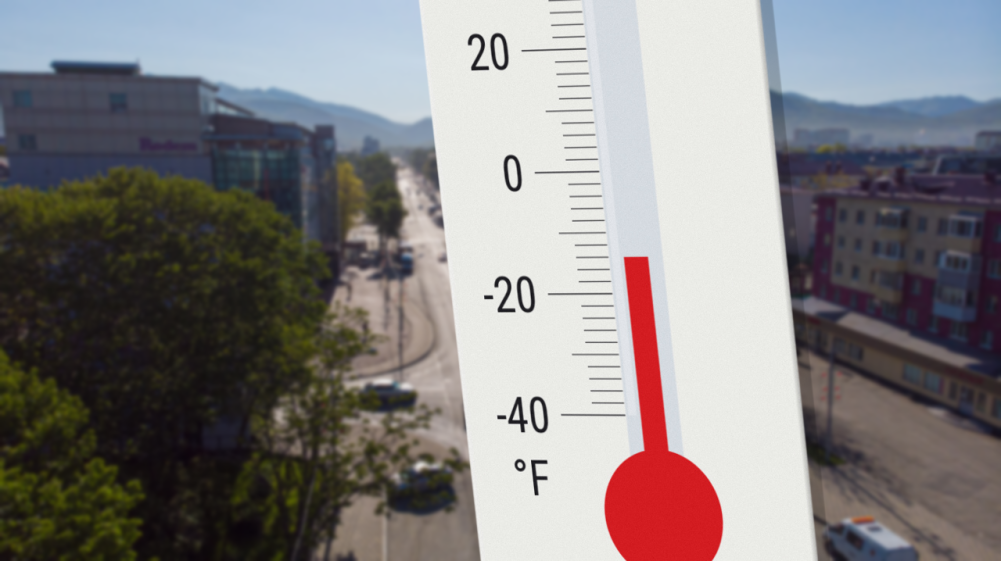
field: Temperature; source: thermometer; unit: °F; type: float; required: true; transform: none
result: -14 °F
